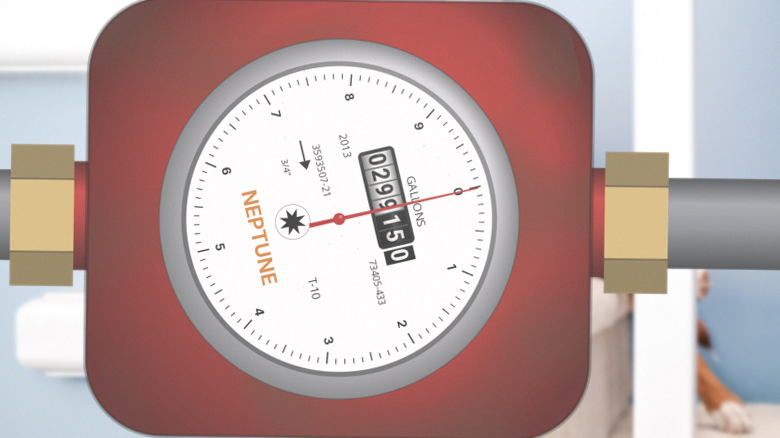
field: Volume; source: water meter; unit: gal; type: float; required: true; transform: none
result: 299150.0 gal
